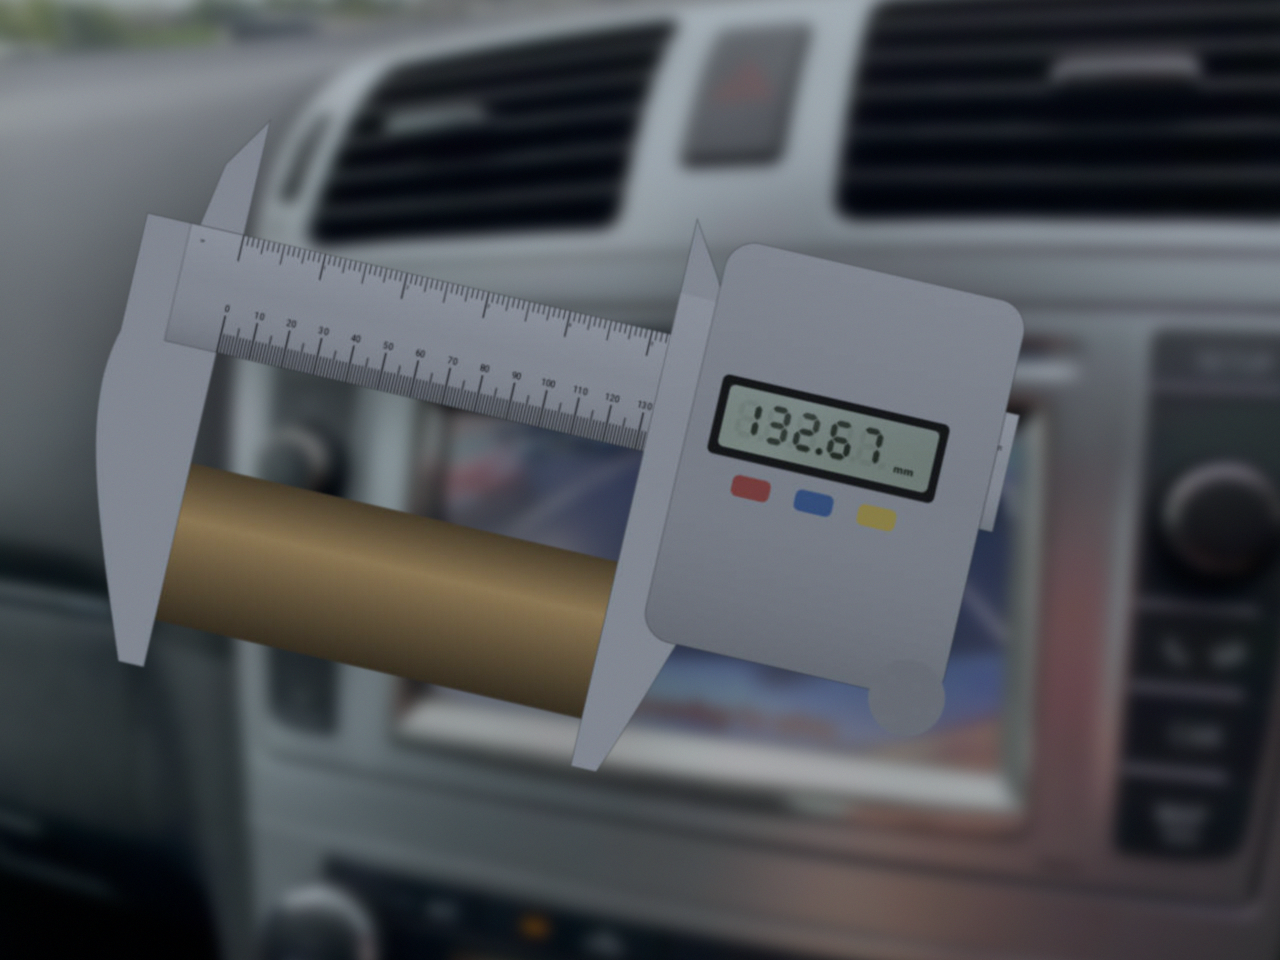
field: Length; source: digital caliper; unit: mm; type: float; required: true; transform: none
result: 132.67 mm
